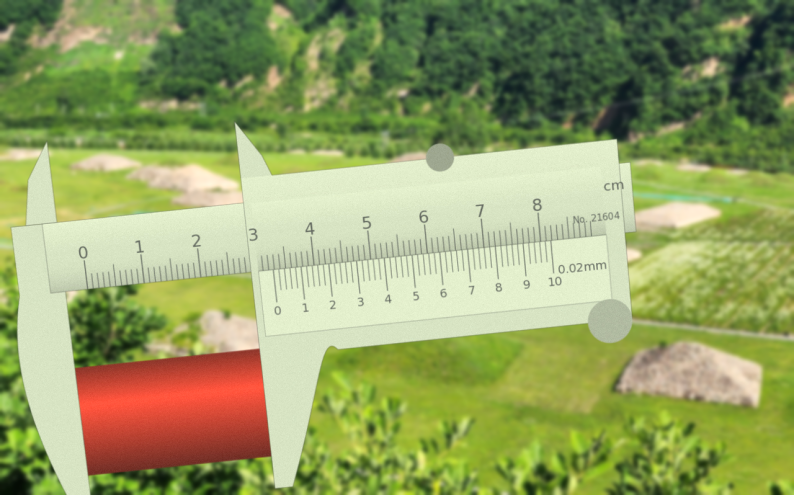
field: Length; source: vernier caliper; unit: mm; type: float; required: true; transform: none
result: 32.8 mm
